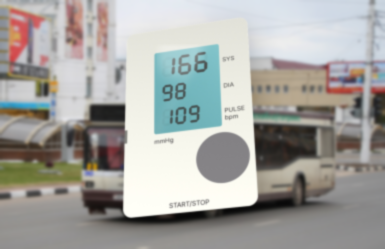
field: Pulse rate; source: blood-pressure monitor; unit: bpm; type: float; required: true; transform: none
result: 109 bpm
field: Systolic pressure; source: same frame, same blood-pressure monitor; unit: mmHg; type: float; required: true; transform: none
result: 166 mmHg
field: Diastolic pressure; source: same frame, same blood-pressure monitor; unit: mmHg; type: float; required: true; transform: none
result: 98 mmHg
